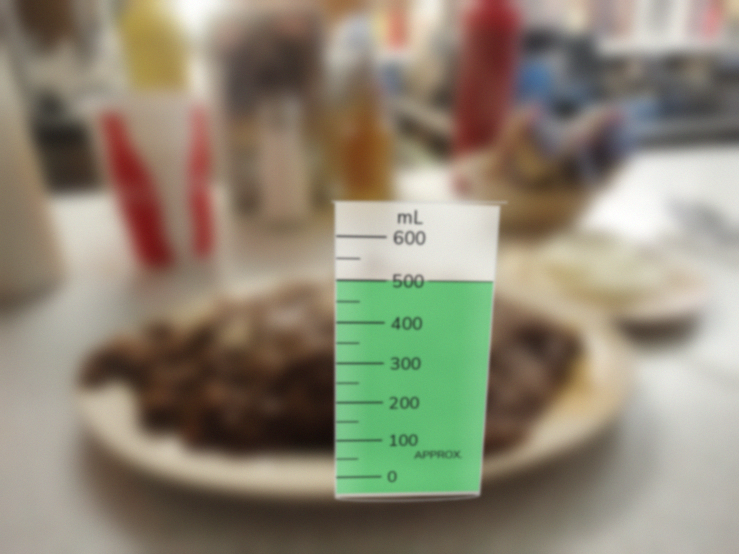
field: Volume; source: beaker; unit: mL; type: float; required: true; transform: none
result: 500 mL
